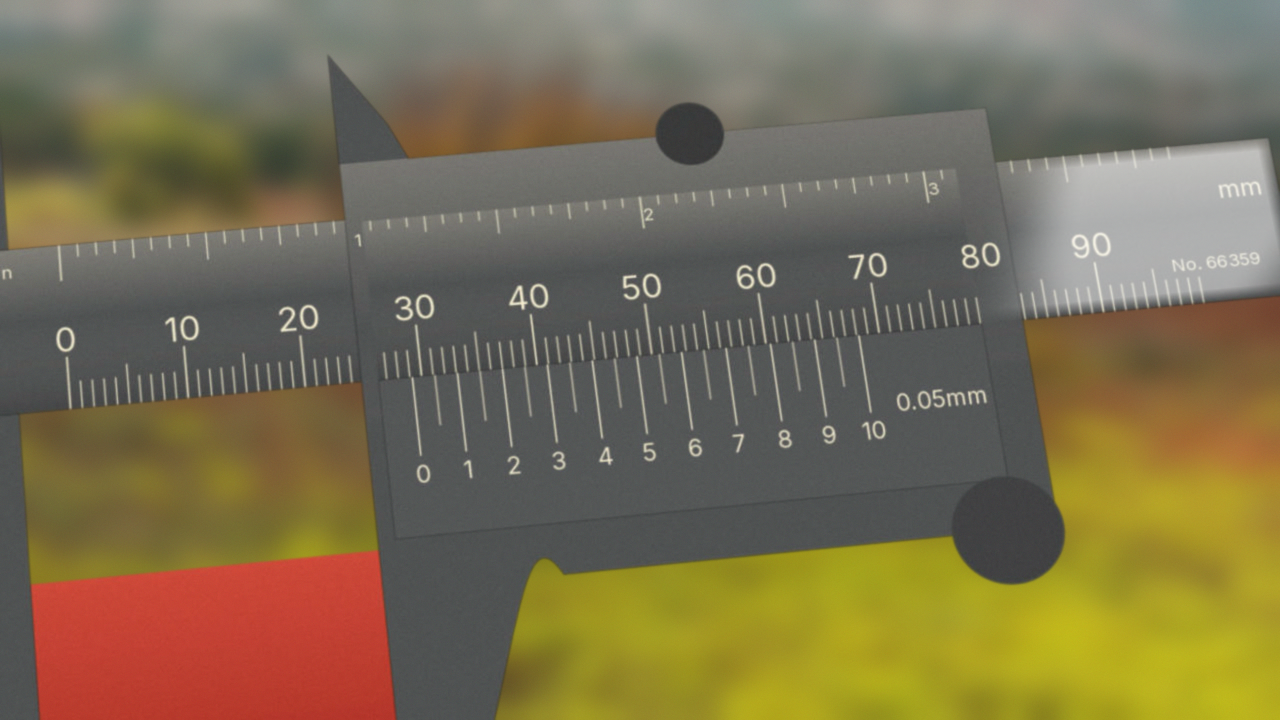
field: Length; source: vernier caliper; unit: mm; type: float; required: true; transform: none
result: 29.2 mm
